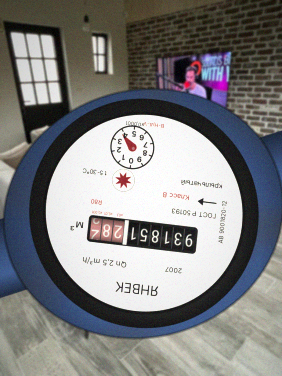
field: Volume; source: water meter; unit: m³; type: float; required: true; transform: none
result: 931851.2823 m³
